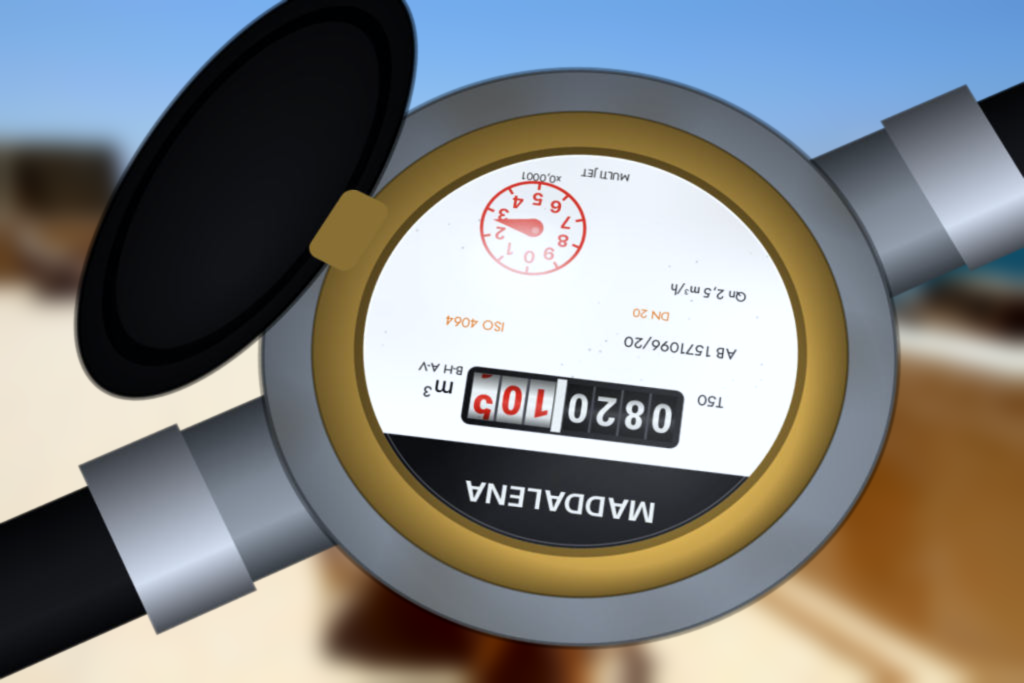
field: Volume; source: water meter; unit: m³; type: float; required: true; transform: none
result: 820.1052 m³
